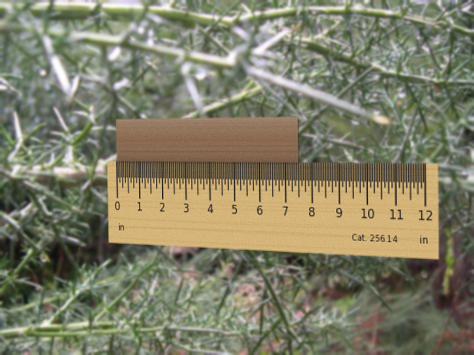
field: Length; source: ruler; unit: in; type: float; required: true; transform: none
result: 7.5 in
